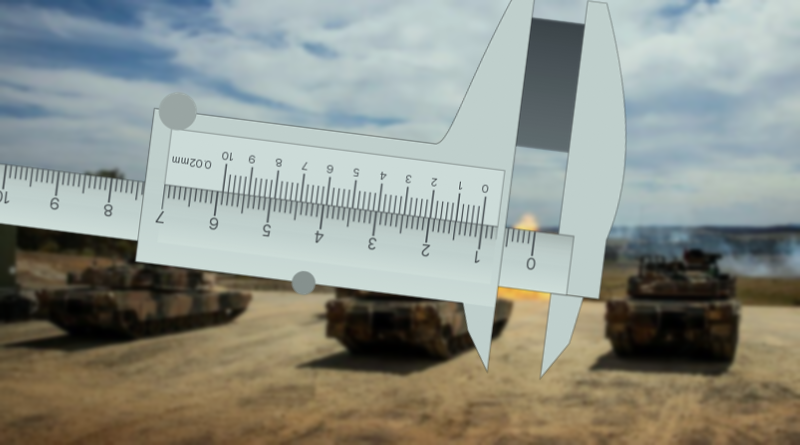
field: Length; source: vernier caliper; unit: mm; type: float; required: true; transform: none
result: 10.0 mm
